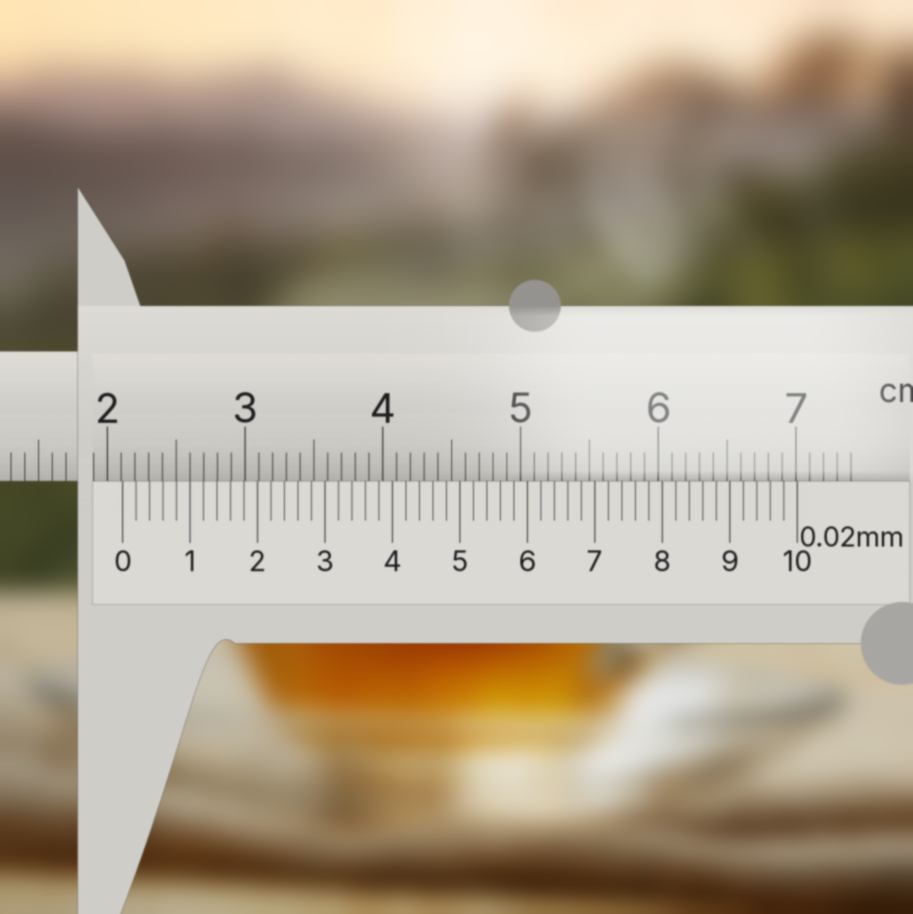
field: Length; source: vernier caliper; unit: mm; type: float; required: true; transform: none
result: 21.1 mm
